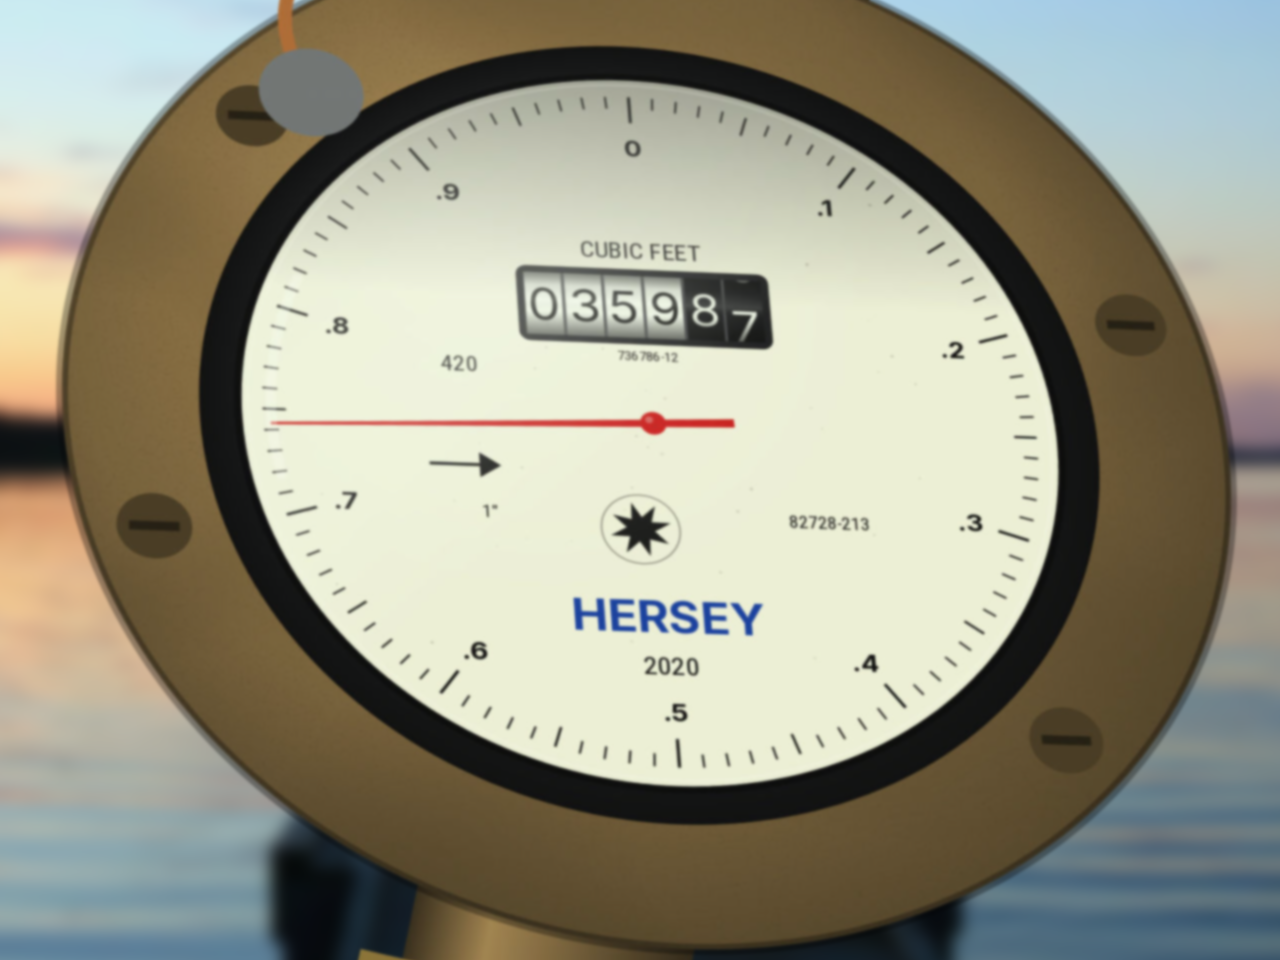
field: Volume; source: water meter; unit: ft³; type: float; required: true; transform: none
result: 35986.74 ft³
